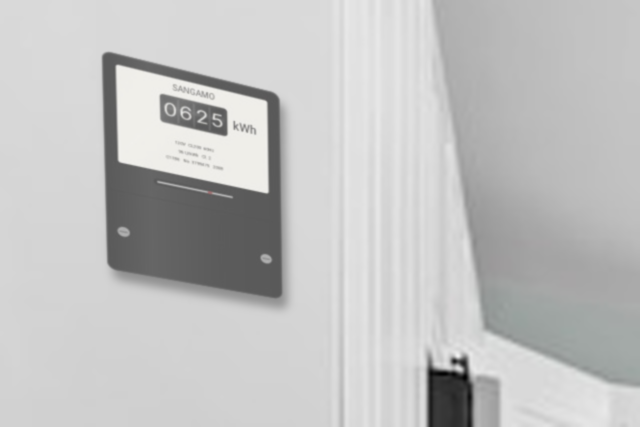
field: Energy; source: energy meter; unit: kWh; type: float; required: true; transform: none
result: 625 kWh
